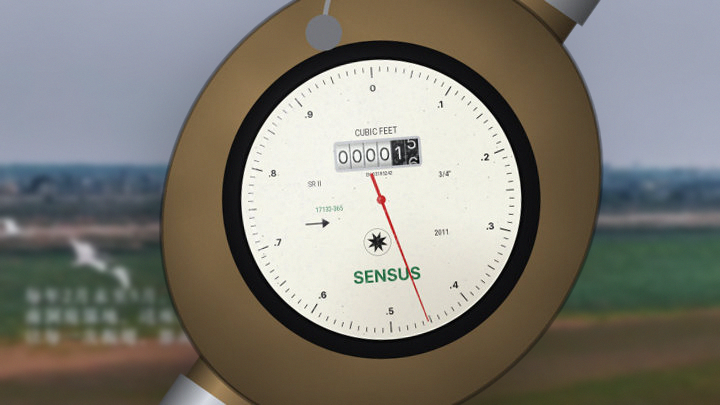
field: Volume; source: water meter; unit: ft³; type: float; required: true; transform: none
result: 15.45 ft³
